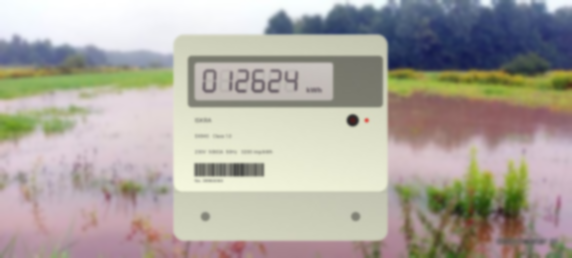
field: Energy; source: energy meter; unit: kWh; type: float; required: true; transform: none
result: 12624 kWh
